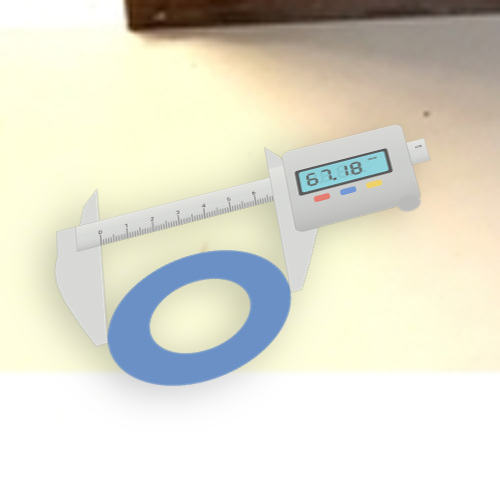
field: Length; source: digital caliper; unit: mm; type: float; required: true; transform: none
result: 67.18 mm
